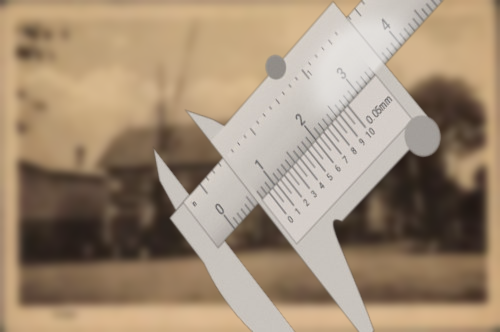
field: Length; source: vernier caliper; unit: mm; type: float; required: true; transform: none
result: 8.5 mm
